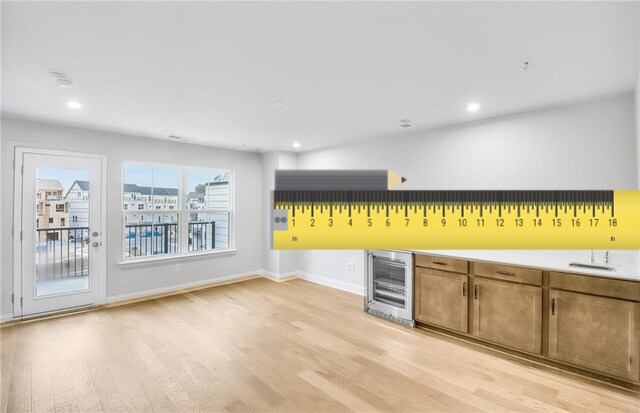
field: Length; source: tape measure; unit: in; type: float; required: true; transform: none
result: 7 in
